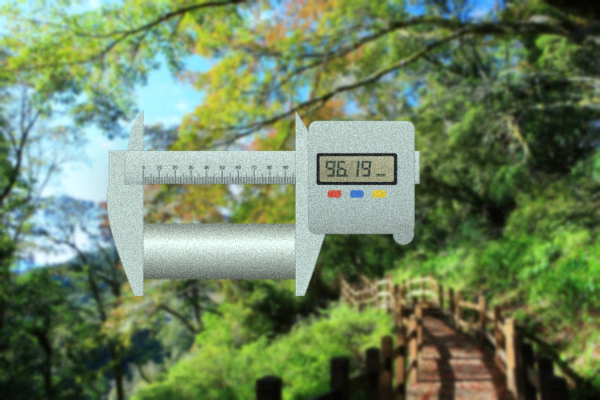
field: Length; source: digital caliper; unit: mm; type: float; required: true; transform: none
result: 96.19 mm
